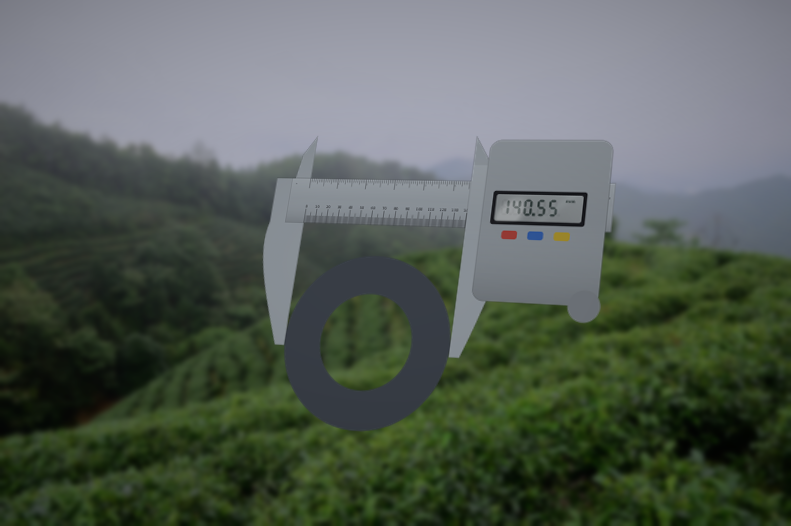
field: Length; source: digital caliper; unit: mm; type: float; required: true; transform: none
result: 140.55 mm
